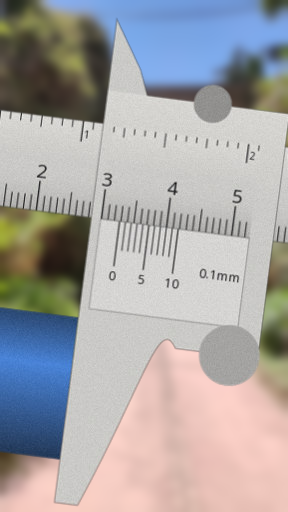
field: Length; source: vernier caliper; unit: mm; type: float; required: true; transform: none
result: 32.8 mm
